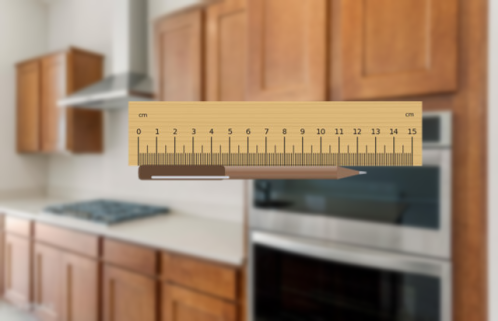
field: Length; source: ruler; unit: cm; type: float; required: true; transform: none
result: 12.5 cm
